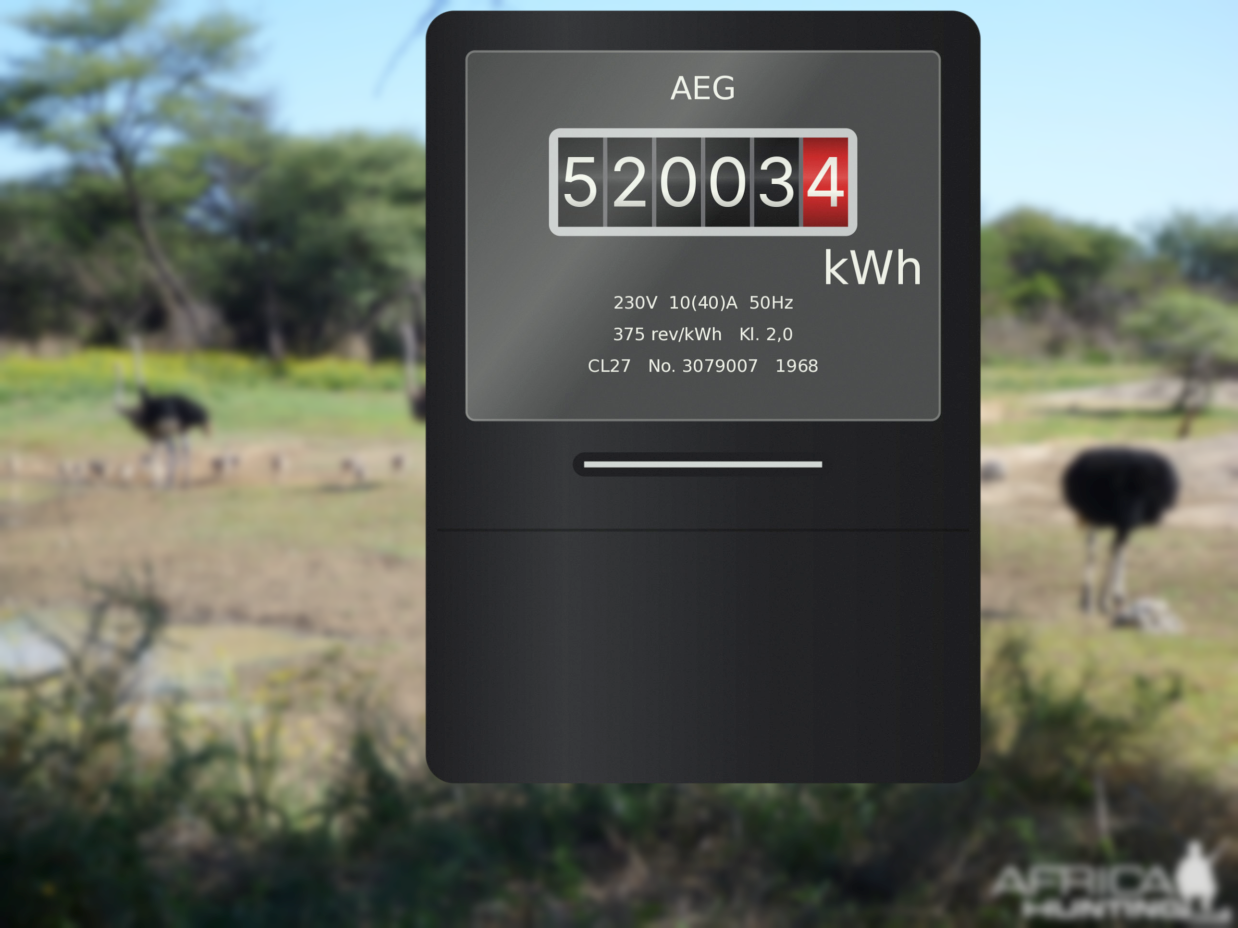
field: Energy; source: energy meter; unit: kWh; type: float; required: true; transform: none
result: 52003.4 kWh
